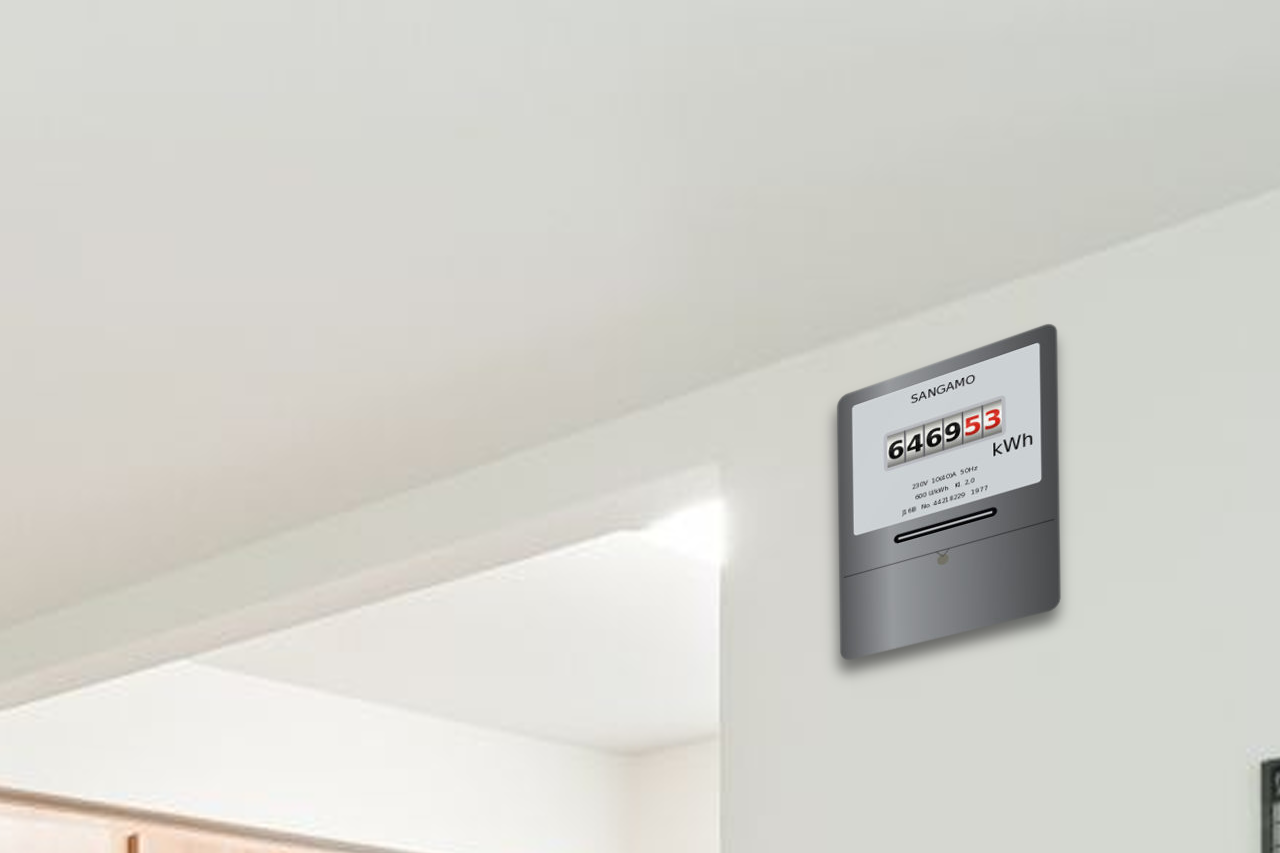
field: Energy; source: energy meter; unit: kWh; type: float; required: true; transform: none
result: 6469.53 kWh
